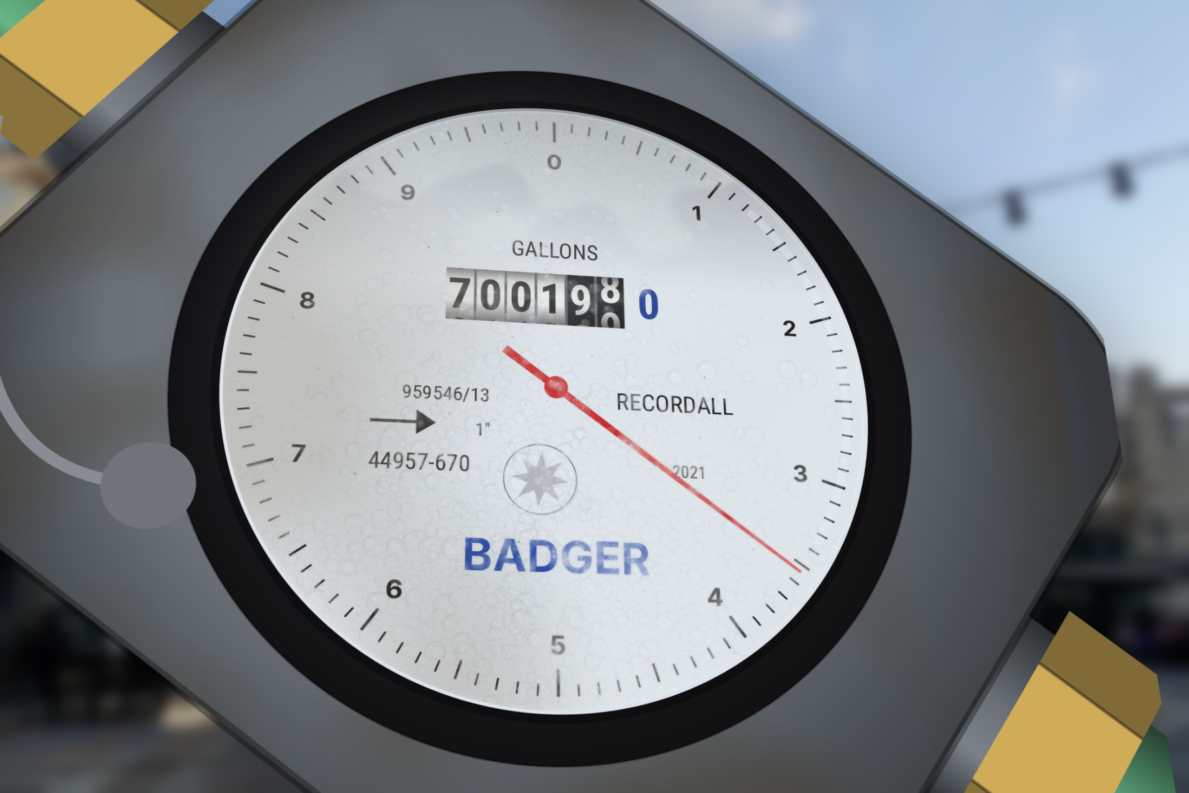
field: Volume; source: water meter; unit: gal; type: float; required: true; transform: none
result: 7001983.5 gal
